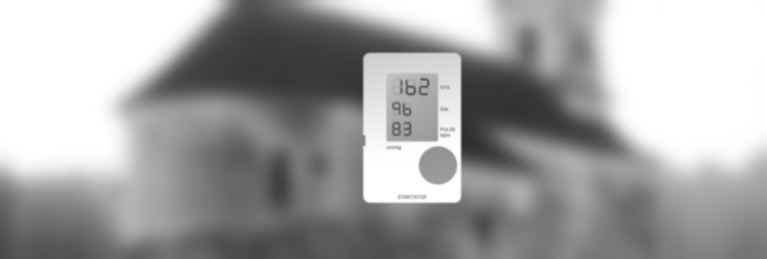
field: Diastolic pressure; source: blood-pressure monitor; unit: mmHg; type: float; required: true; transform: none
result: 96 mmHg
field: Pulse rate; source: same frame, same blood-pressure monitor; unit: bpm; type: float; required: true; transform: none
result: 83 bpm
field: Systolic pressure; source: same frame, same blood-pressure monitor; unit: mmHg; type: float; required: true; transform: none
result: 162 mmHg
